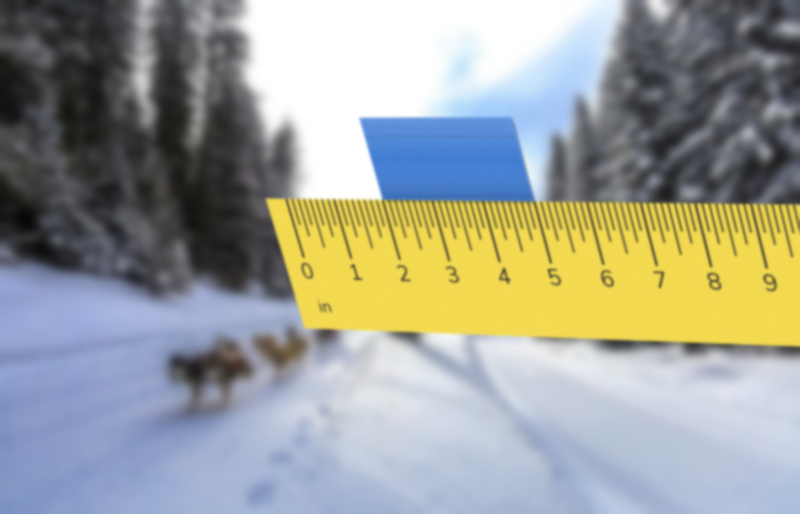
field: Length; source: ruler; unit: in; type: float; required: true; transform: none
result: 3 in
